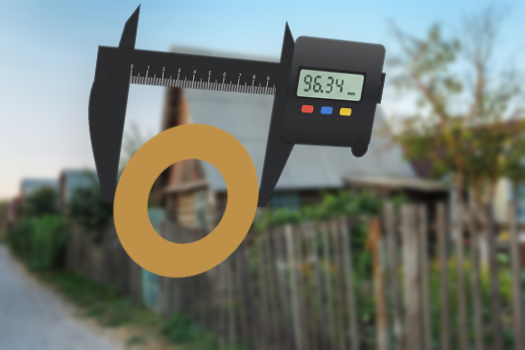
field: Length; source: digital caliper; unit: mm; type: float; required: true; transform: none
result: 96.34 mm
